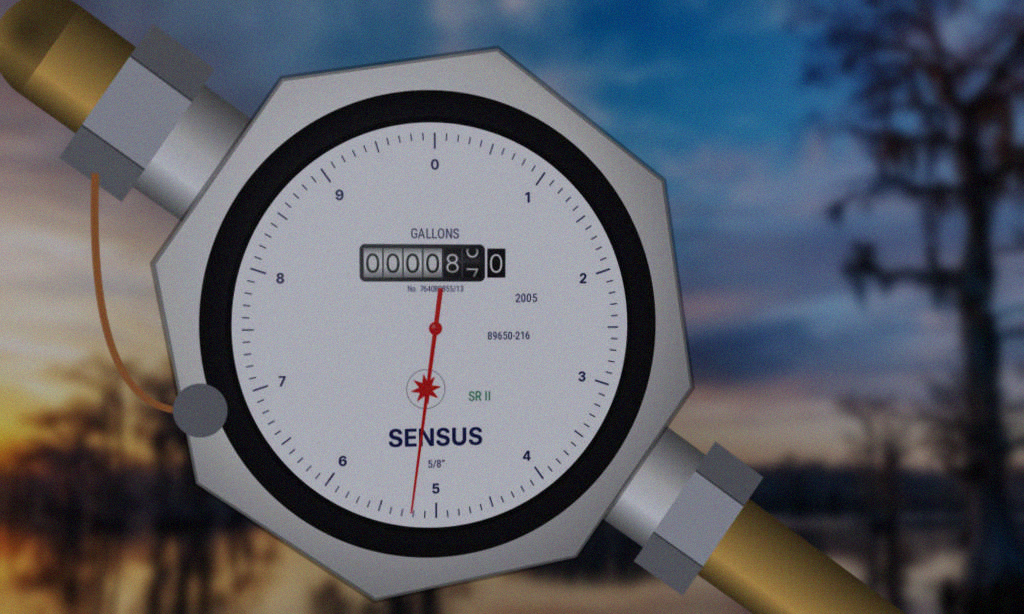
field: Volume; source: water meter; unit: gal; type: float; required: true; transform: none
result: 865.2 gal
